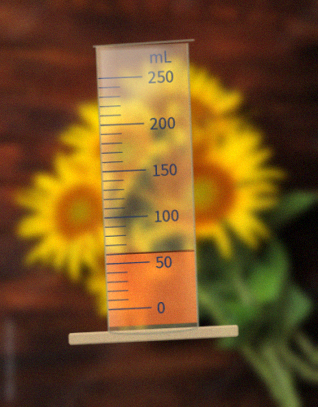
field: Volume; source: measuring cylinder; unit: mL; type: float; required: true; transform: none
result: 60 mL
